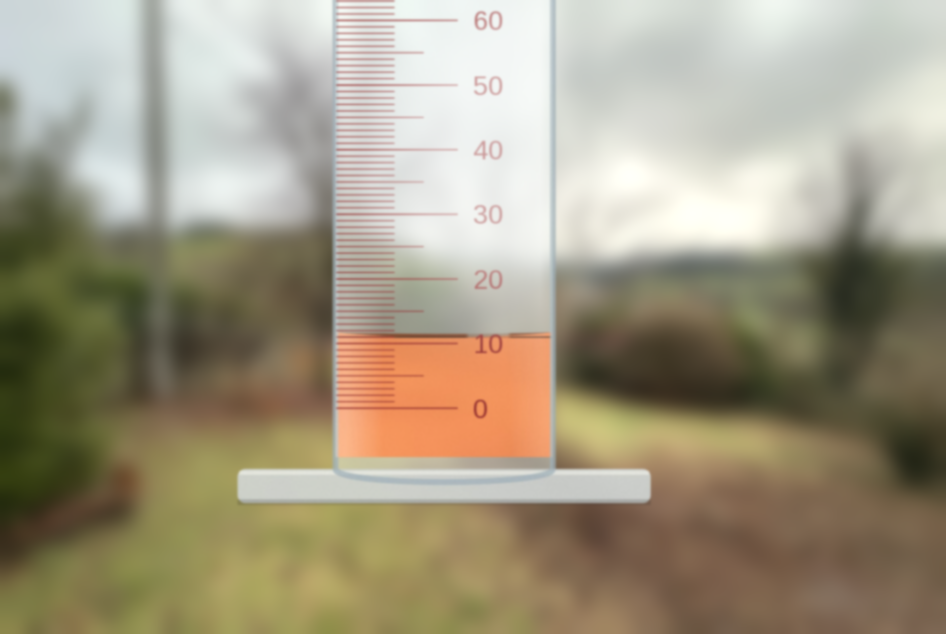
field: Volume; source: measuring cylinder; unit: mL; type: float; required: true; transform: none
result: 11 mL
